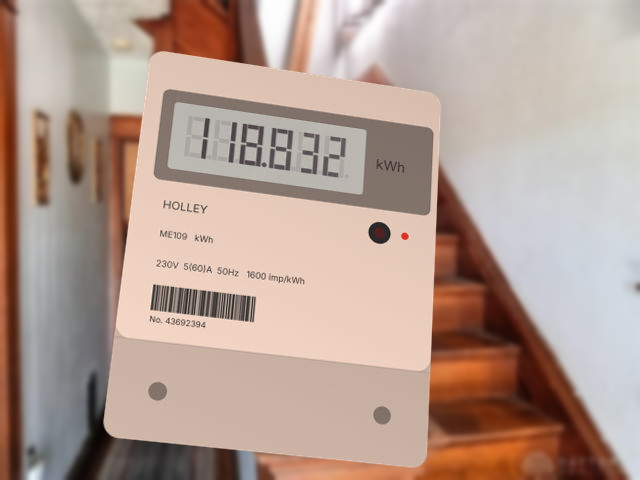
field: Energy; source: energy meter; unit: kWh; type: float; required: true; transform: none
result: 118.832 kWh
